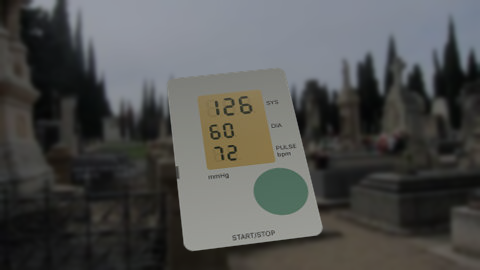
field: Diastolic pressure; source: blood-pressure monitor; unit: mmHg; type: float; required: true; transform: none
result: 60 mmHg
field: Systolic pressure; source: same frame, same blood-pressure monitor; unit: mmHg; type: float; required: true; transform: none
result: 126 mmHg
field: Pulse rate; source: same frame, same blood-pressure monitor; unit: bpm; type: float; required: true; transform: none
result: 72 bpm
